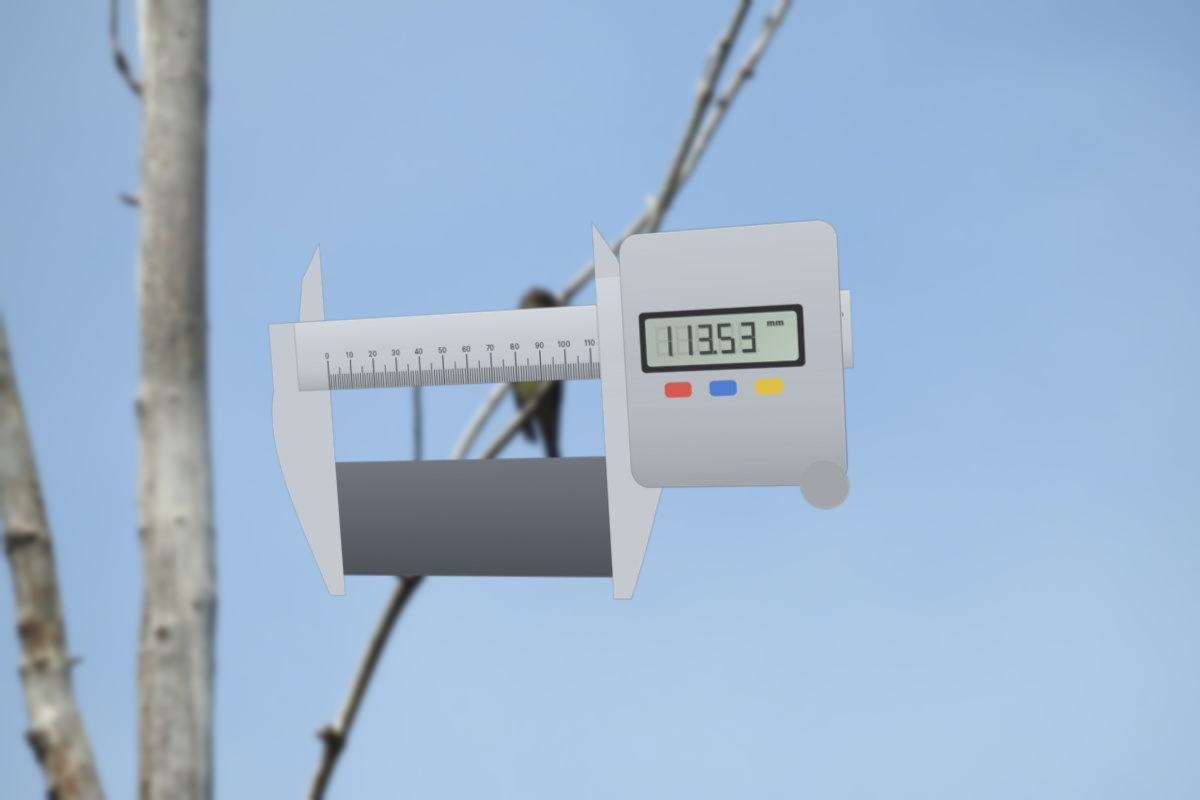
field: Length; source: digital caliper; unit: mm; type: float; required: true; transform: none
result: 113.53 mm
